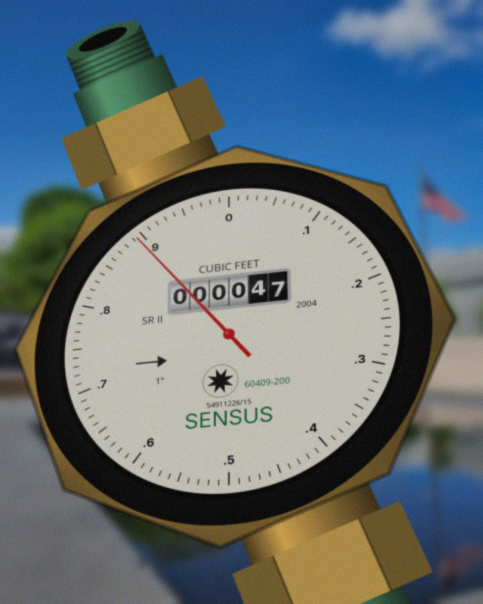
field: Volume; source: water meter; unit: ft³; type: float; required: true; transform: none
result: 46.89 ft³
